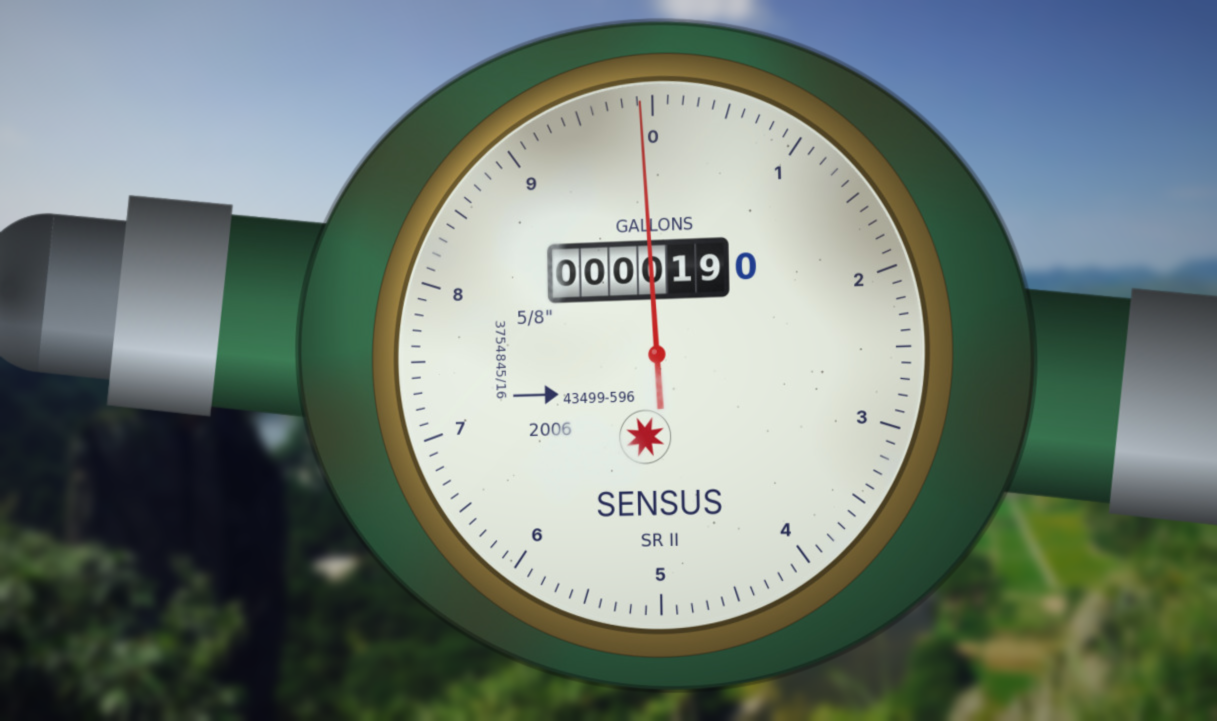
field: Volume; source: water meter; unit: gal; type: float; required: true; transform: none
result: 189.9 gal
